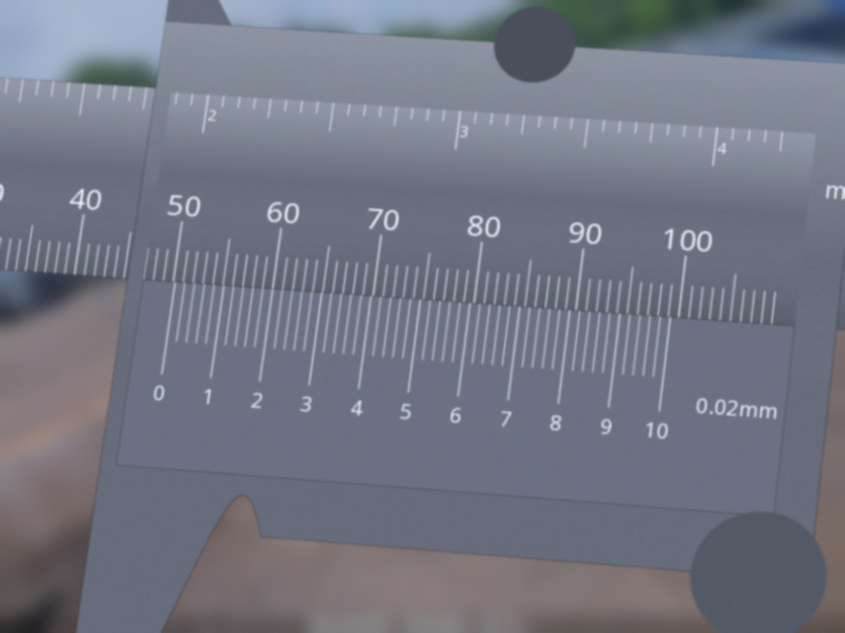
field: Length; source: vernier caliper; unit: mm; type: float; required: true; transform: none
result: 50.2 mm
